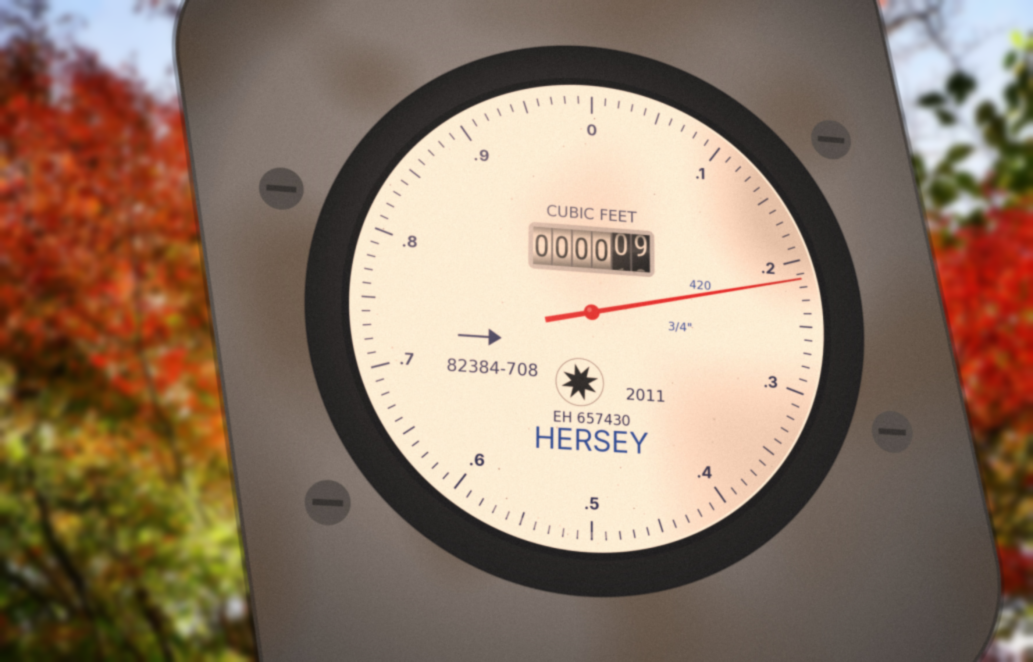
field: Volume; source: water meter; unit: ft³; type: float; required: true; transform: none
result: 9.21 ft³
